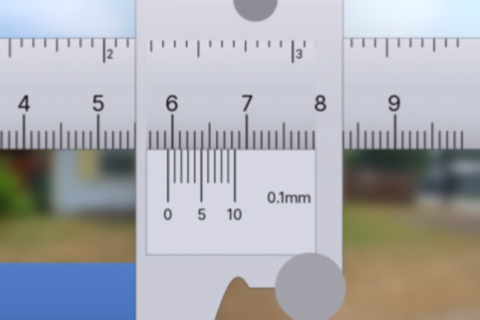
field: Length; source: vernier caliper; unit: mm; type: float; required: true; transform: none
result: 59.4 mm
